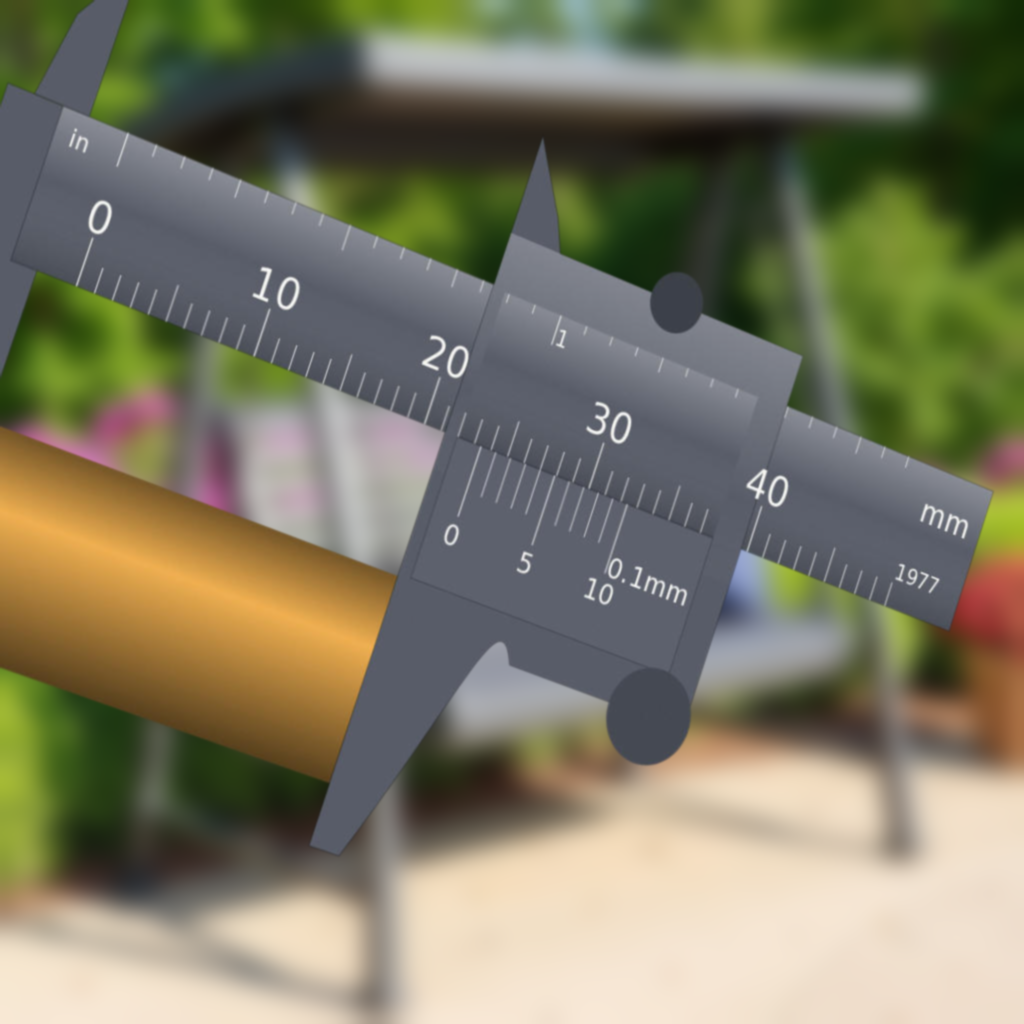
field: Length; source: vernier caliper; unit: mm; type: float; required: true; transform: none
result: 23.4 mm
